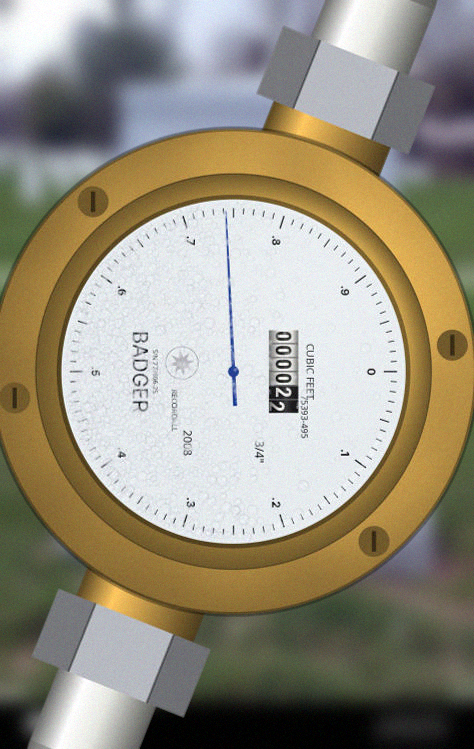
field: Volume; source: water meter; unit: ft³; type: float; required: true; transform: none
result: 21.74 ft³
